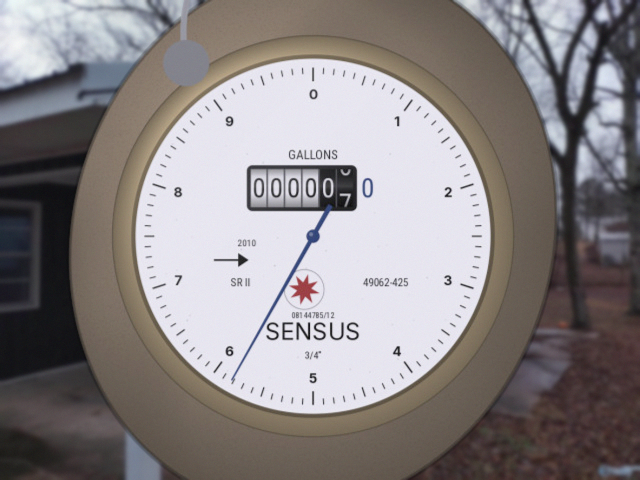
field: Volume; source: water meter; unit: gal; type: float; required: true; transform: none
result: 65.8 gal
